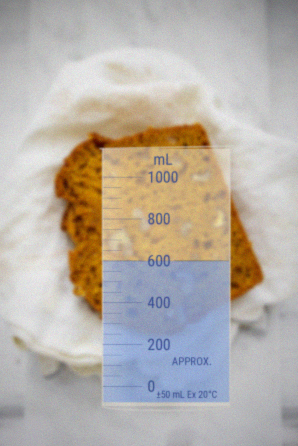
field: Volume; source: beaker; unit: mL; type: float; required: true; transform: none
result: 600 mL
